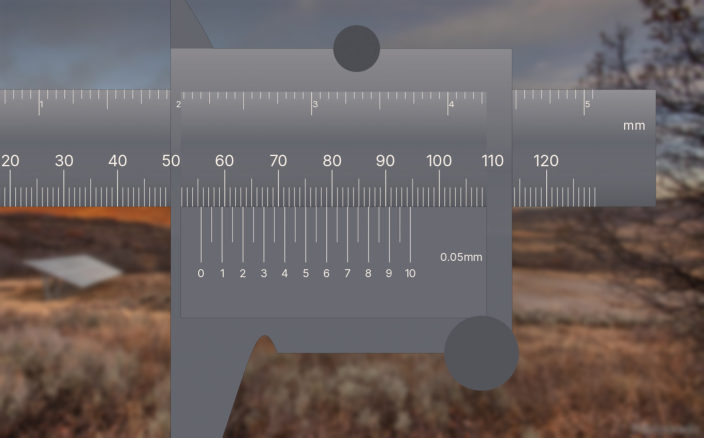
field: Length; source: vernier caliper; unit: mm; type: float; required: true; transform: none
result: 55.6 mm
